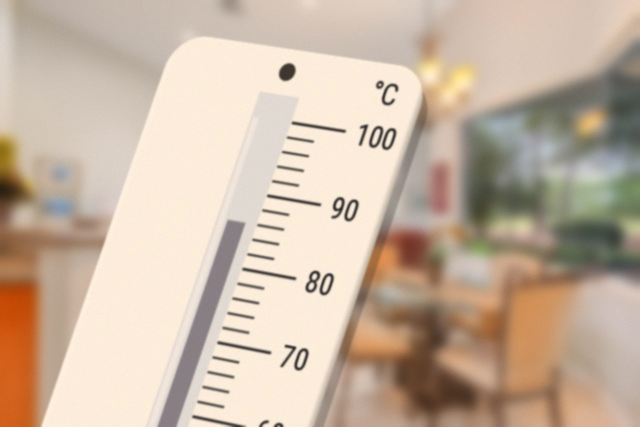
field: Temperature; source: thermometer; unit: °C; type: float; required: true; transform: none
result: 86 °C
